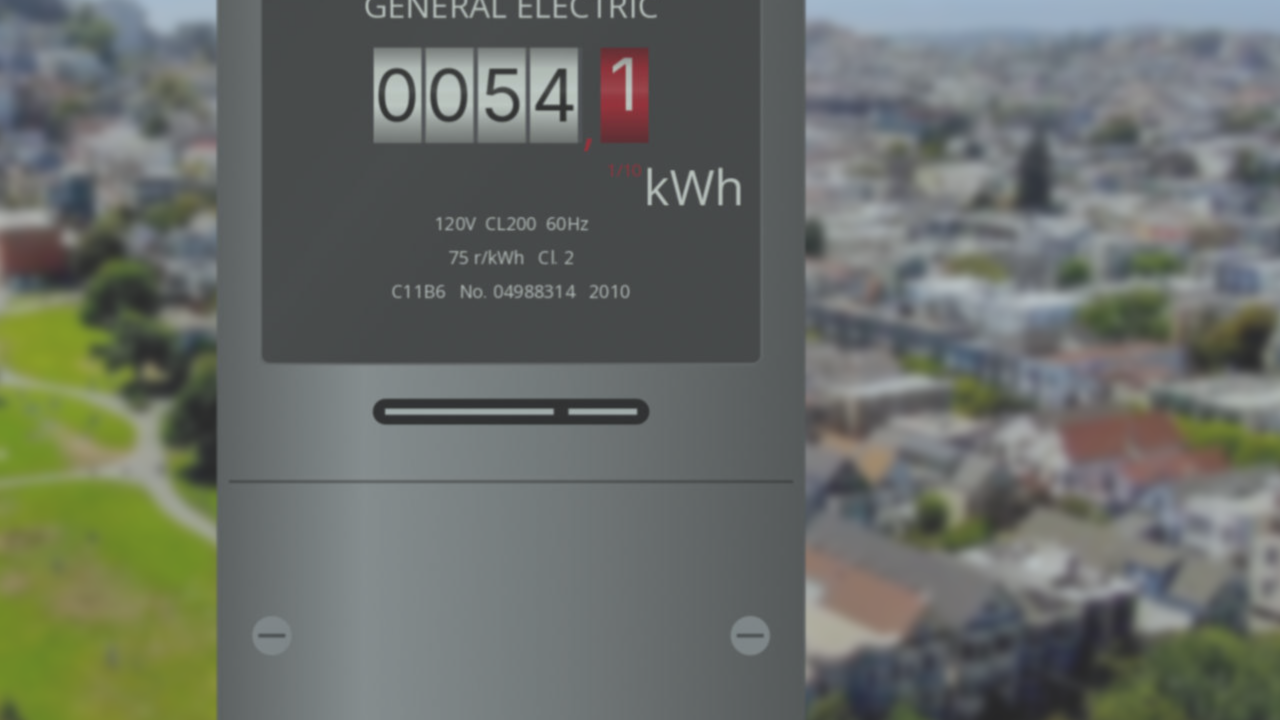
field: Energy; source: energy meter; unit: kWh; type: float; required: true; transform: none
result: 54.1 kWh
